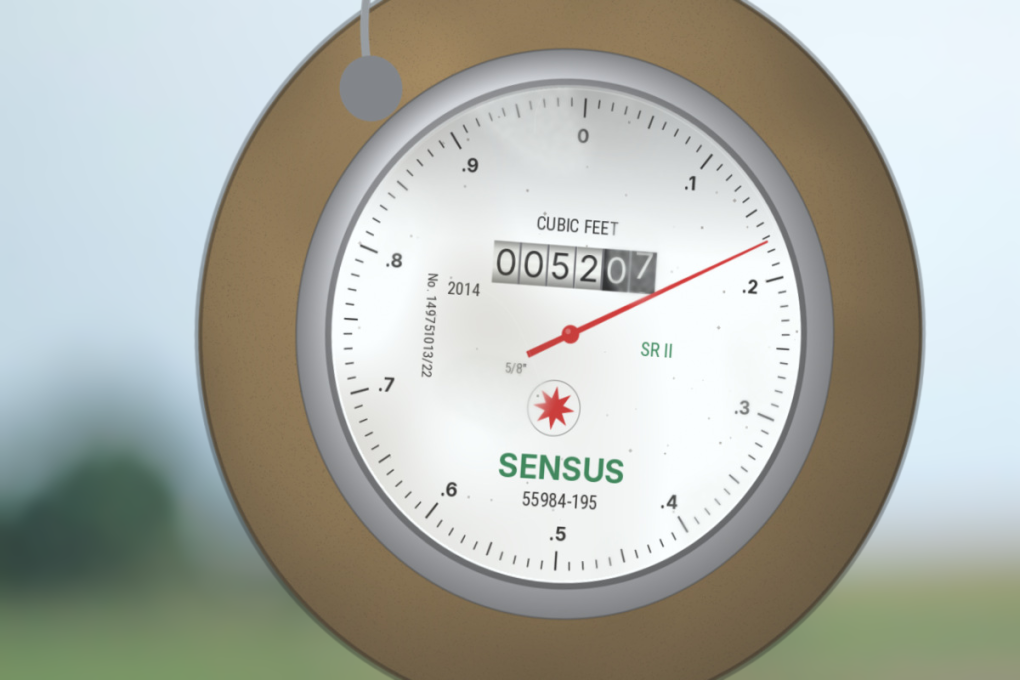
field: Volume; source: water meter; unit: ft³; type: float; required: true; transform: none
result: 5207.17 ft³
